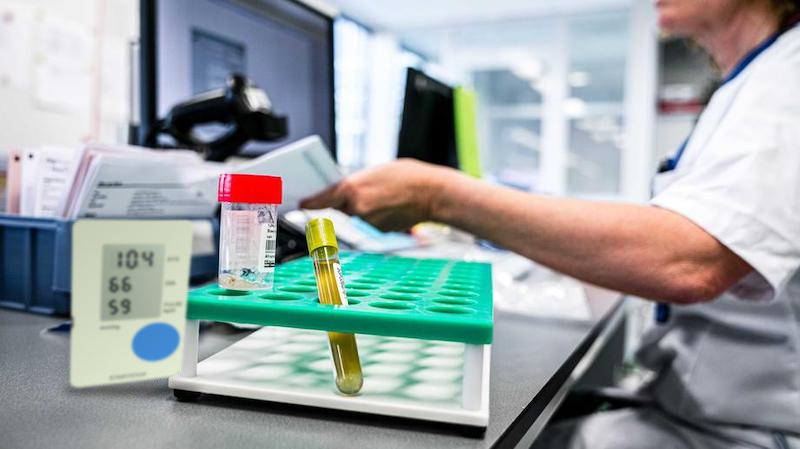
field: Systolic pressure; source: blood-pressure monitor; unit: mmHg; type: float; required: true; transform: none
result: 104 mmHg
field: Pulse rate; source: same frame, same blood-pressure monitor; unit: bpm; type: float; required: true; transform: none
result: 59 bpm
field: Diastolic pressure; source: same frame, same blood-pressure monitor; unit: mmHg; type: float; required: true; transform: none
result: 66 mmHg
